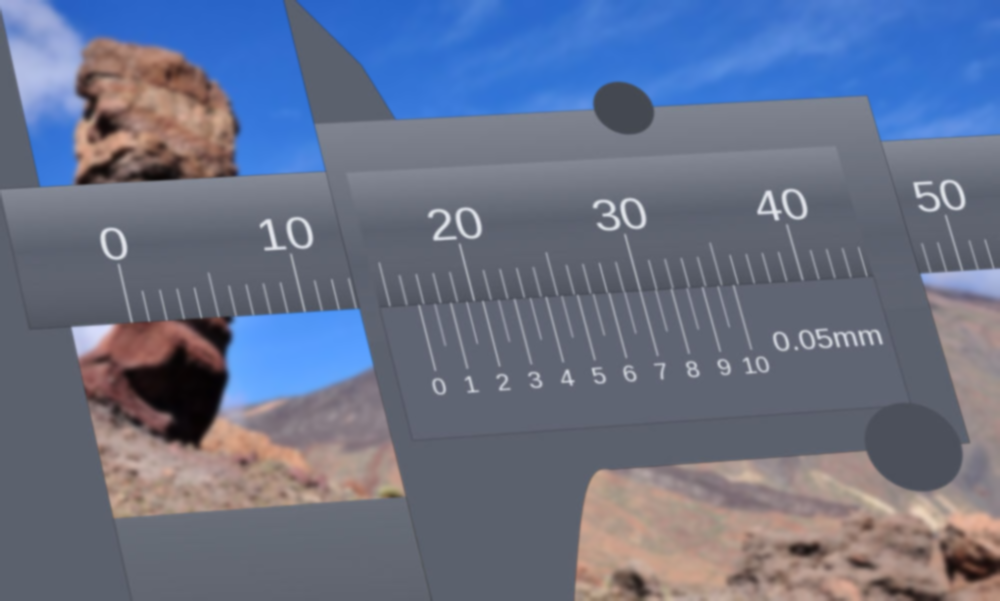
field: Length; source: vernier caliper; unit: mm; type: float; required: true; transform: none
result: 16.7 mm
